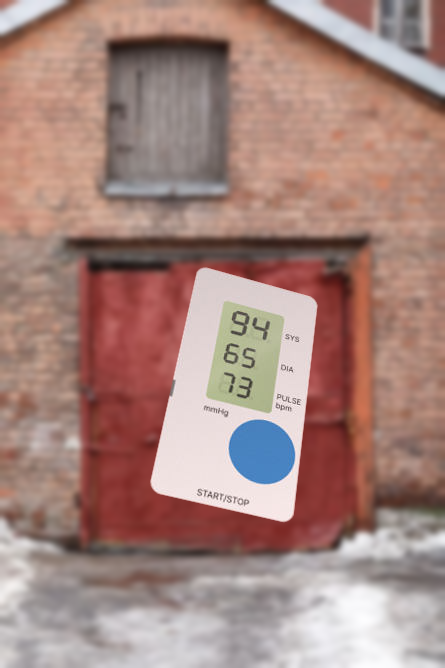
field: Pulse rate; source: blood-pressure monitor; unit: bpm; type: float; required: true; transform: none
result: 73 bpm
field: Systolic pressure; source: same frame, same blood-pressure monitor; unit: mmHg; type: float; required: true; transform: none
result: 94 mmHg
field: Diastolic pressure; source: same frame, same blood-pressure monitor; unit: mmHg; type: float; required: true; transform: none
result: 65 mmHg
